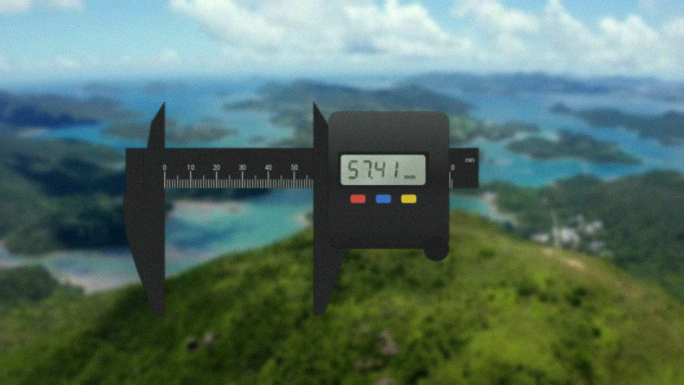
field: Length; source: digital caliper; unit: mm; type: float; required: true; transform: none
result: 57.41 mm
